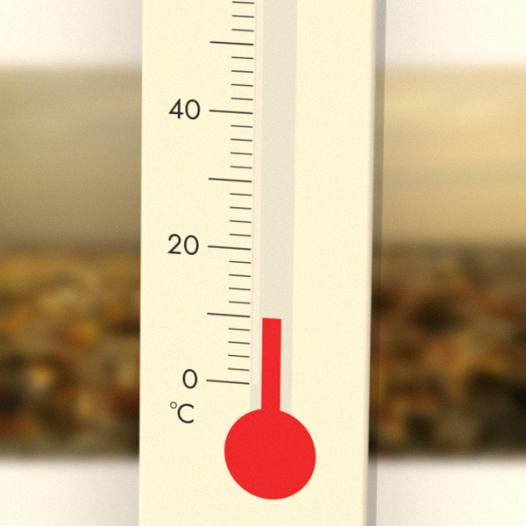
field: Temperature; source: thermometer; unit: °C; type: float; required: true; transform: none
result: 10 °C
